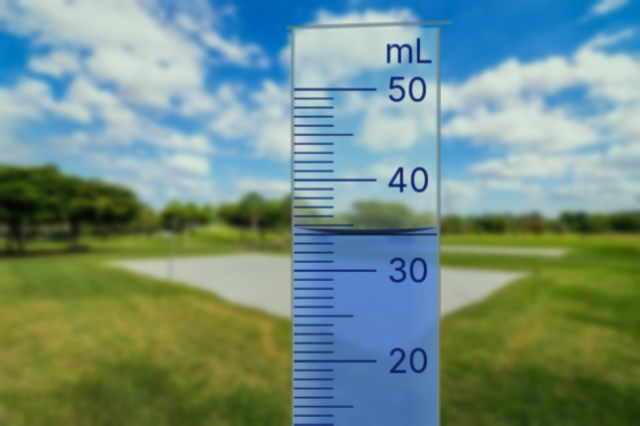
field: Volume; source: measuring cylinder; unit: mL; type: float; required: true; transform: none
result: 34 mL
